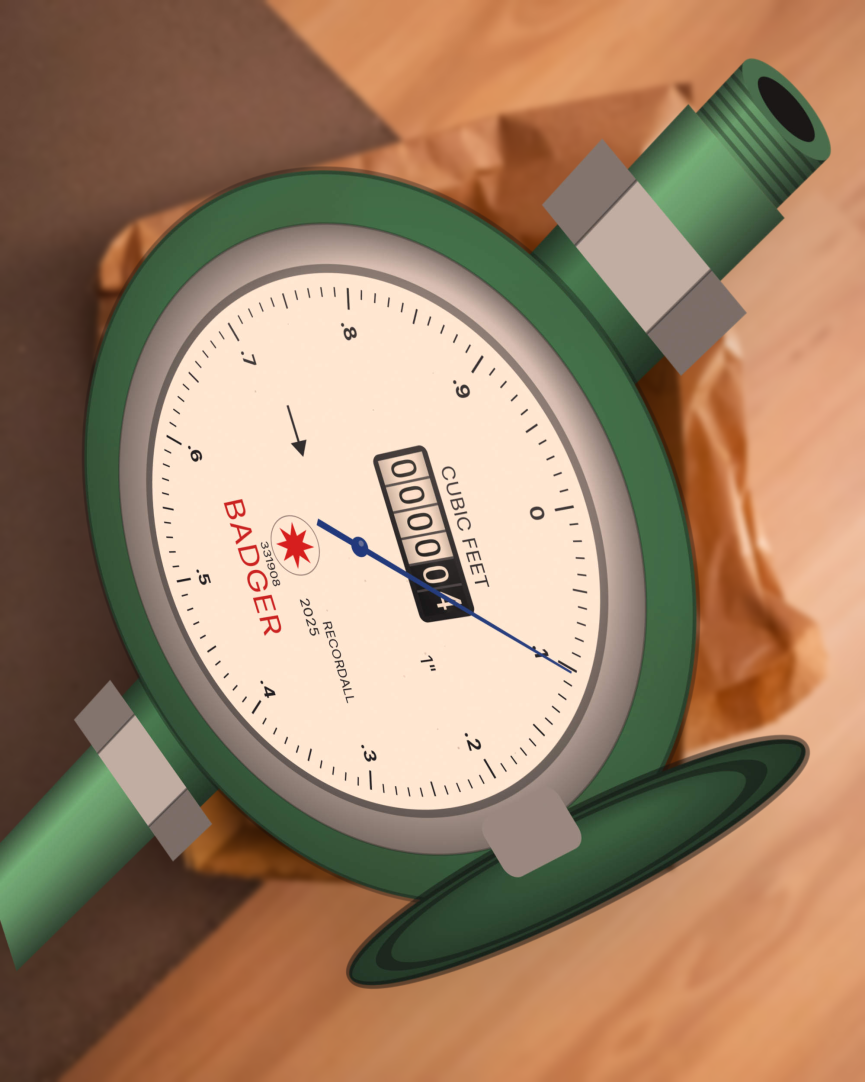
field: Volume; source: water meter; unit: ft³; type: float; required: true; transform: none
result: 4.10 ft³
